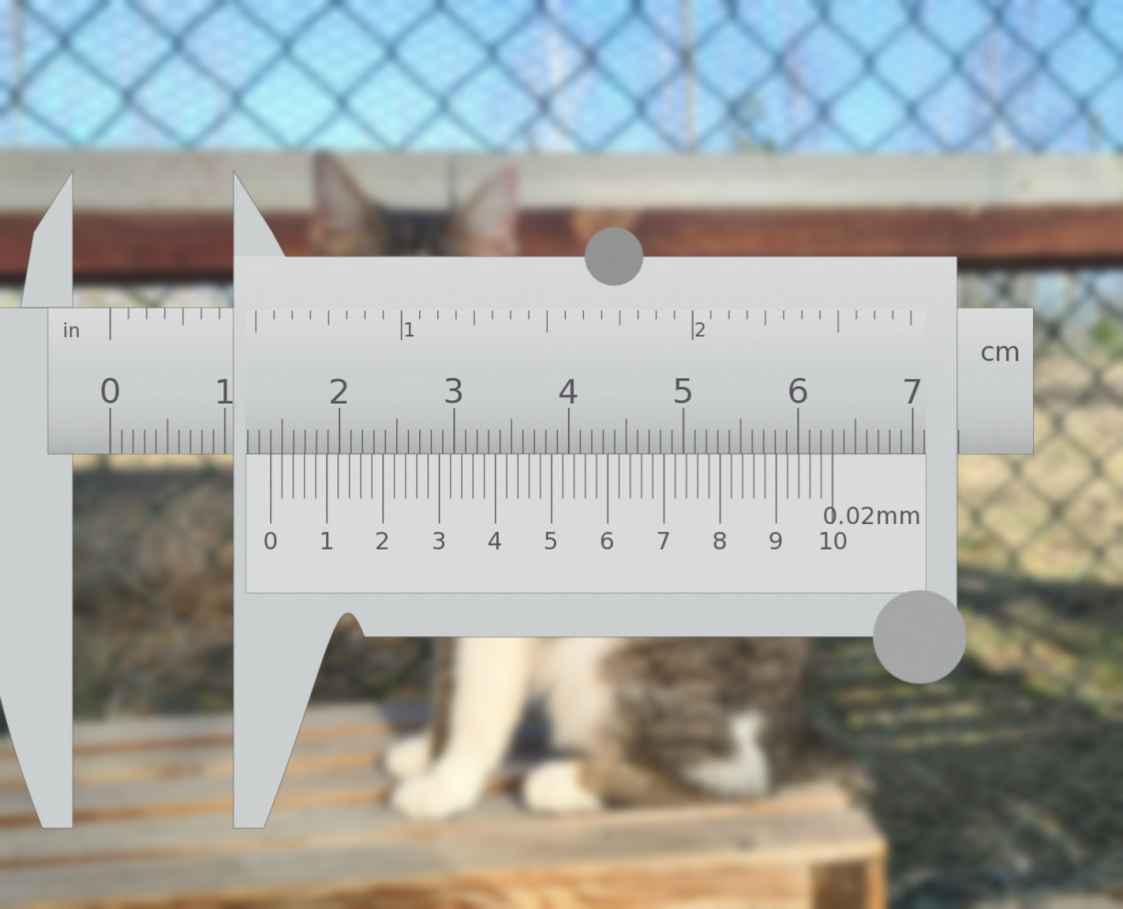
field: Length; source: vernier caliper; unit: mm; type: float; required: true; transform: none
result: 14.0 mm
